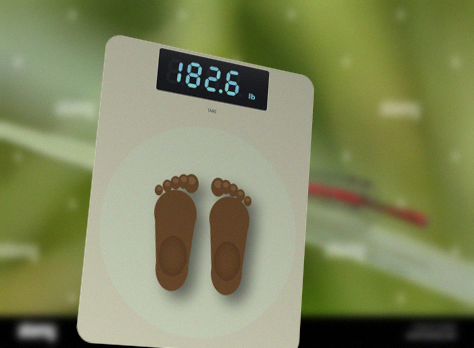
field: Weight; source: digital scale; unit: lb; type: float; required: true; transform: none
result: 182.6 lb
